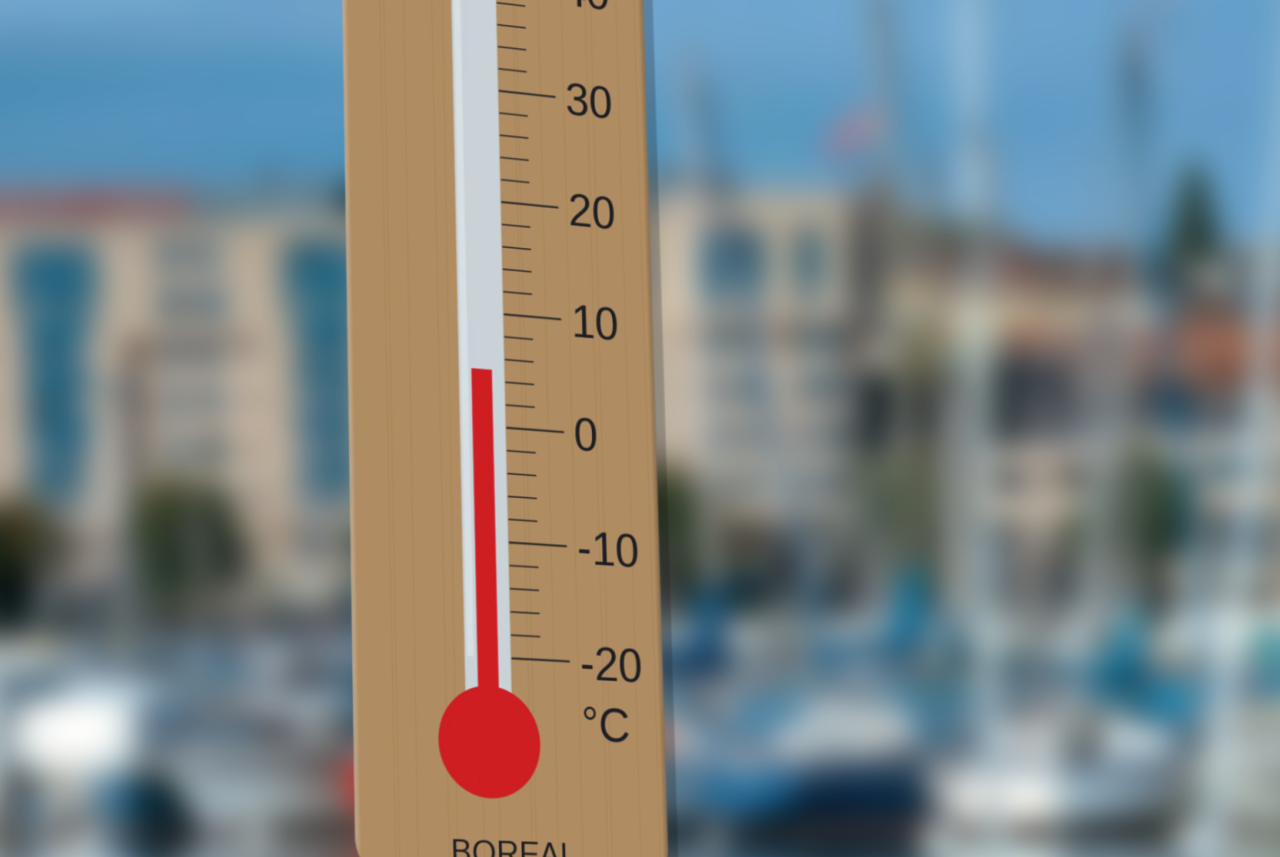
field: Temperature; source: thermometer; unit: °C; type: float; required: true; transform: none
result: 5 °C
